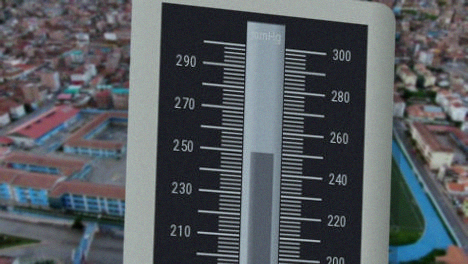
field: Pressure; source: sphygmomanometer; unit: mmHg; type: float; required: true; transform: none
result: 250 mmHg
